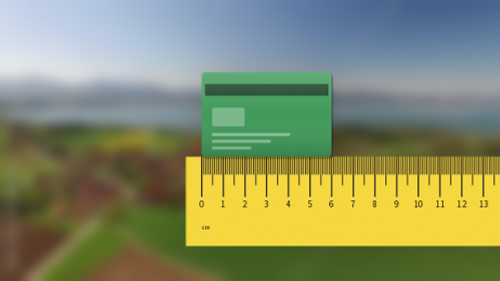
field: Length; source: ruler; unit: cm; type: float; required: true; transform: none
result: 6 cm
